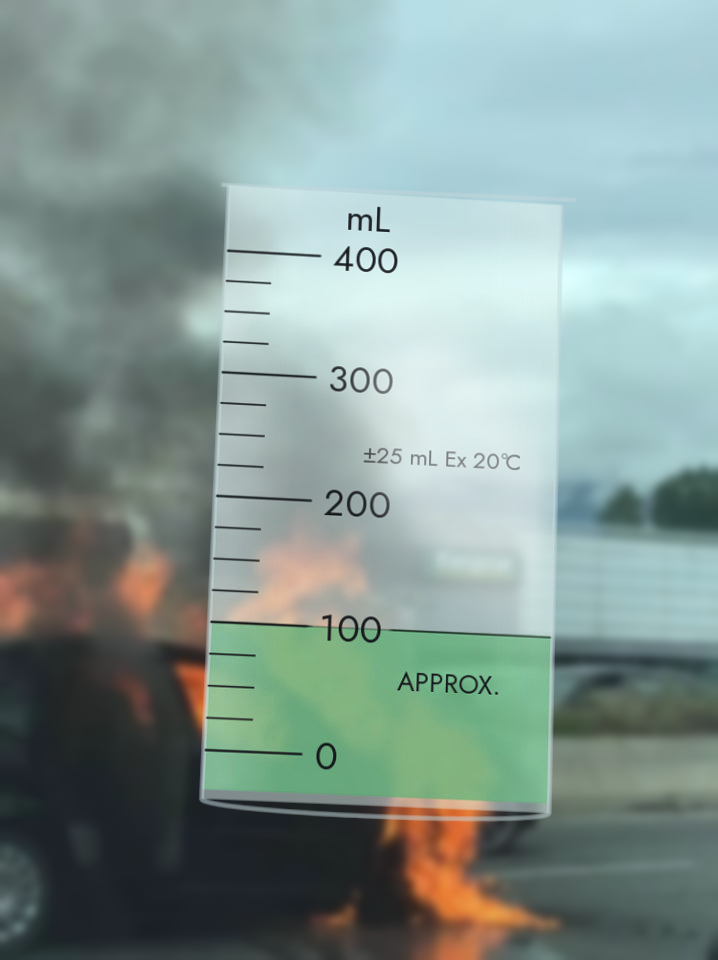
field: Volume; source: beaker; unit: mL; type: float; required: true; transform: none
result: 100 mL
